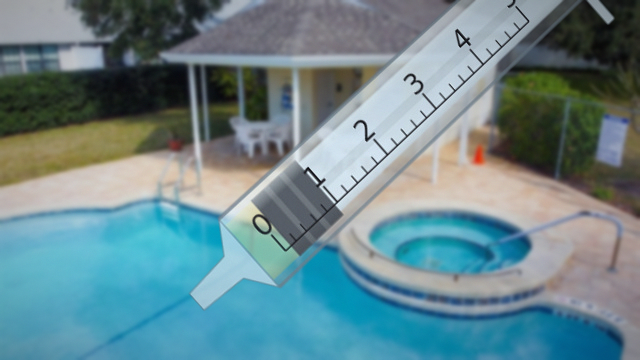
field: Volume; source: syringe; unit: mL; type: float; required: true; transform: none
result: 0.1 mL
